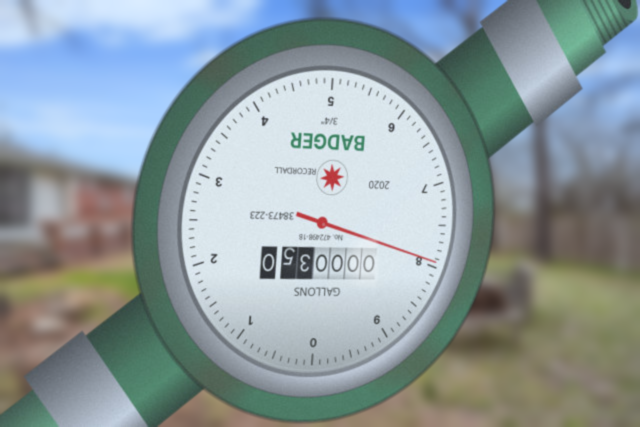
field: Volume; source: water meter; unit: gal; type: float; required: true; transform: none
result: 347.9 gal
